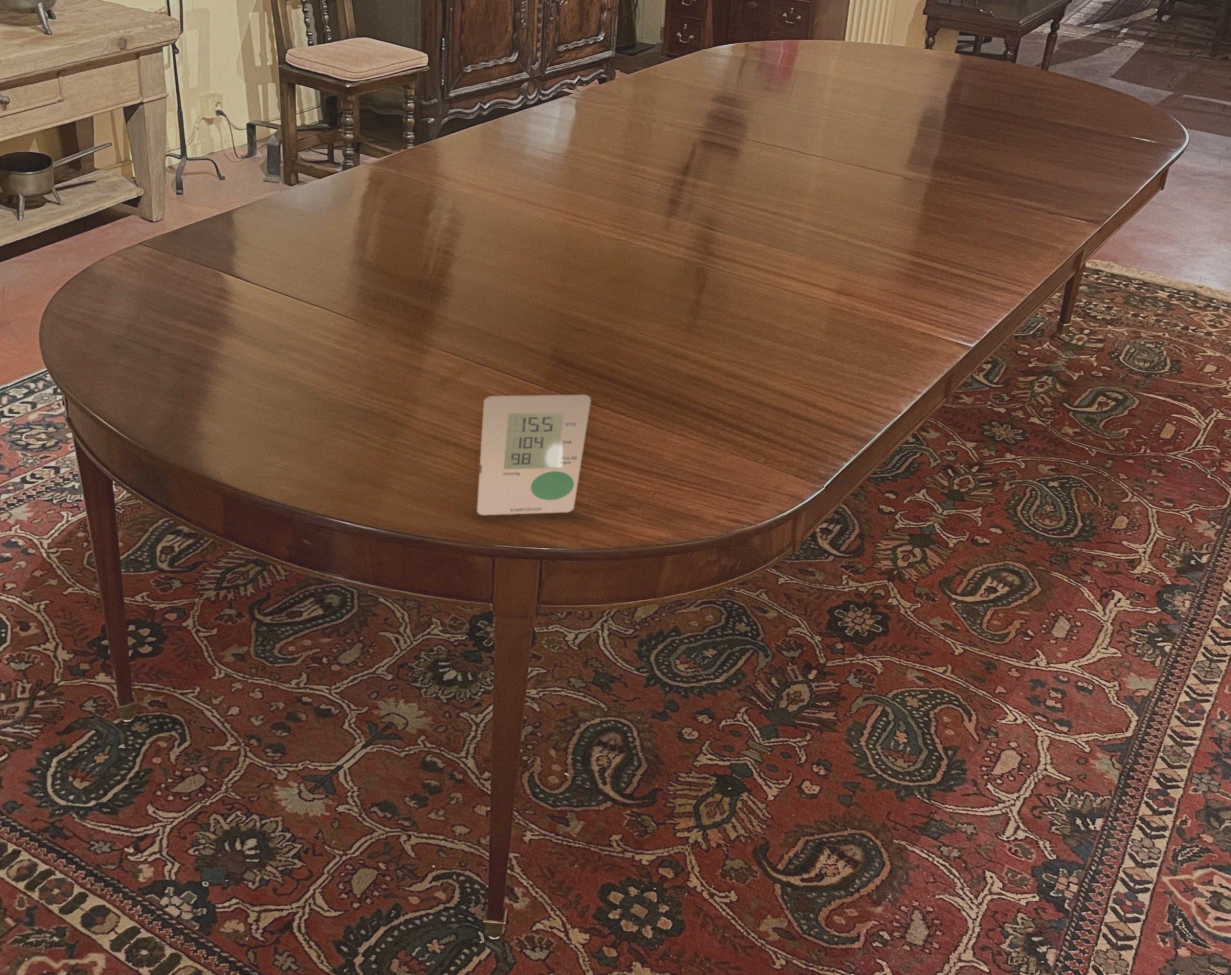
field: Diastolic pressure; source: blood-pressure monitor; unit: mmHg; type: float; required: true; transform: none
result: 104 mmHg
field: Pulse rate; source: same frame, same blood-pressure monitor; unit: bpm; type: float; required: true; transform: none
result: 98 bpm
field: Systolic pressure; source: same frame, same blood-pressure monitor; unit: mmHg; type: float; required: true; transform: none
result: 155 mmHg
